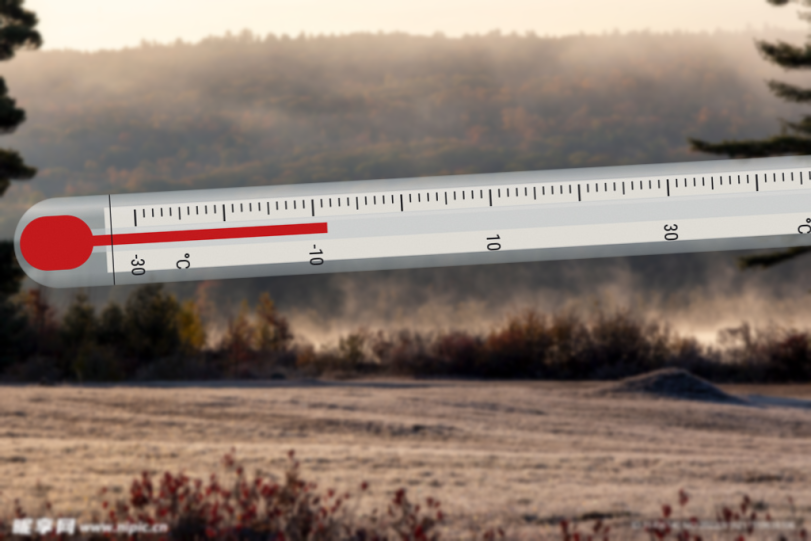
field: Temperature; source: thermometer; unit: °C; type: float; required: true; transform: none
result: -8.5 °C
